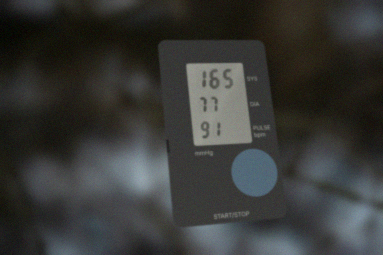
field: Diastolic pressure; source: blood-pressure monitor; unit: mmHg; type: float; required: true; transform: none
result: 77 mmHg
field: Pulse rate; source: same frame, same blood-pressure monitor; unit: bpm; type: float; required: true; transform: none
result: 91 bpm
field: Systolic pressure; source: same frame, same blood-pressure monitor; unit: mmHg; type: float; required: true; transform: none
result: 165 mmHg
